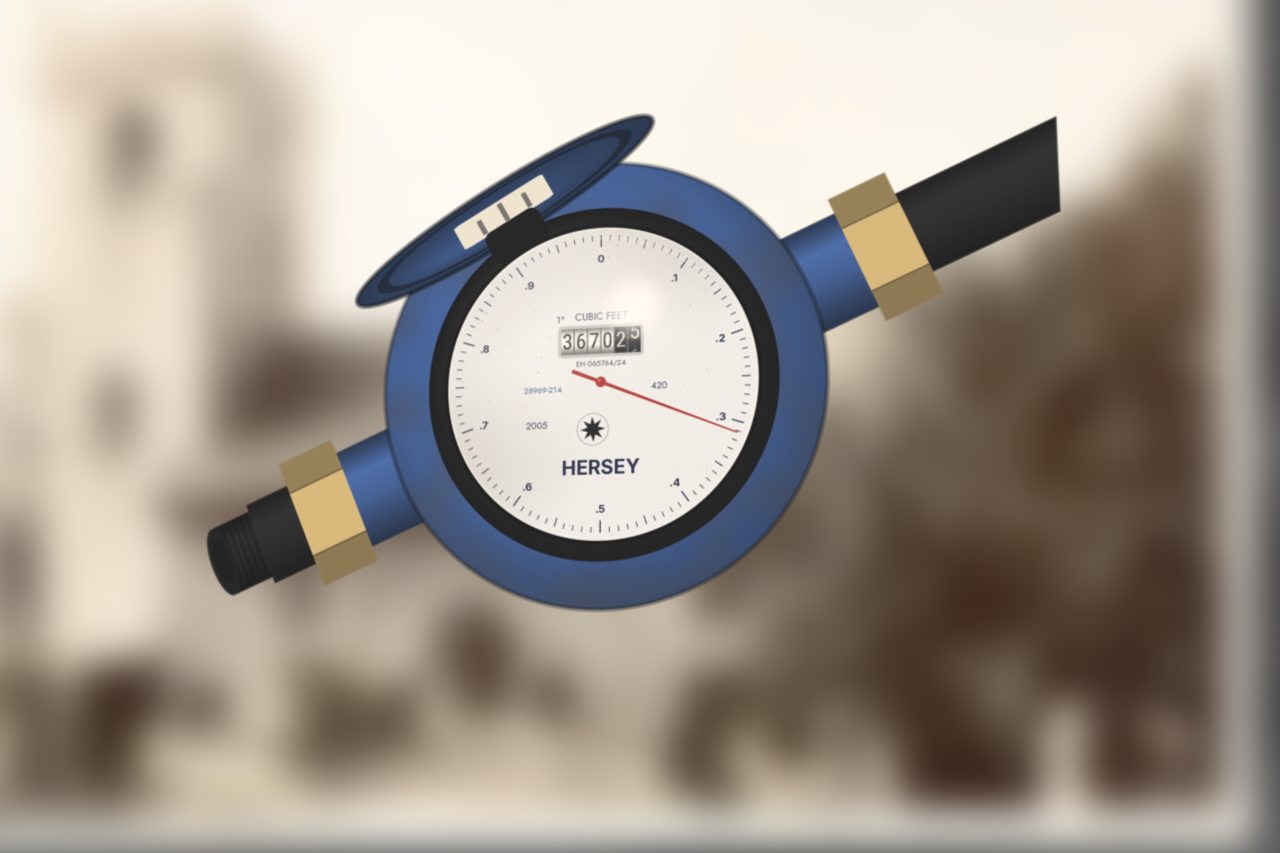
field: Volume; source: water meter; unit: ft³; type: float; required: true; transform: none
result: 367025.31 ft³
